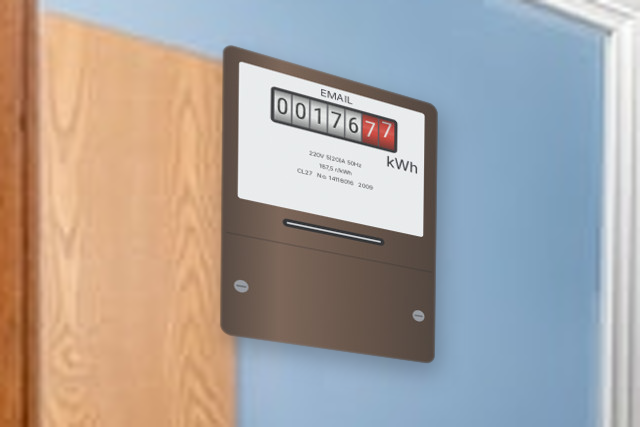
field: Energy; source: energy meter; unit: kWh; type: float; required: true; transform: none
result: 176.77 kWh
